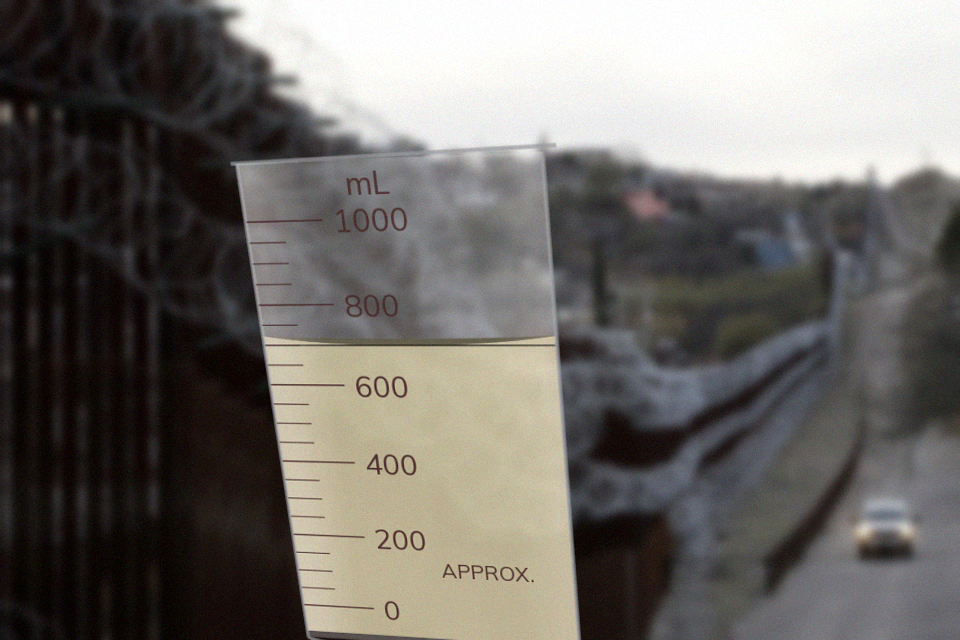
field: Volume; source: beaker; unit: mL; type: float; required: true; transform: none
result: 700 mL
